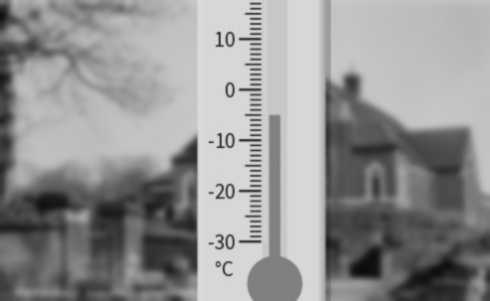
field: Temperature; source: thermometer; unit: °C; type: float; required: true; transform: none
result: -5 °C
